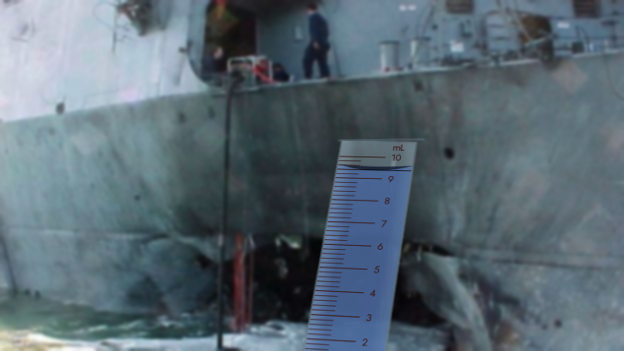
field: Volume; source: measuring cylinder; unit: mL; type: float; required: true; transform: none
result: 9.4 mL
